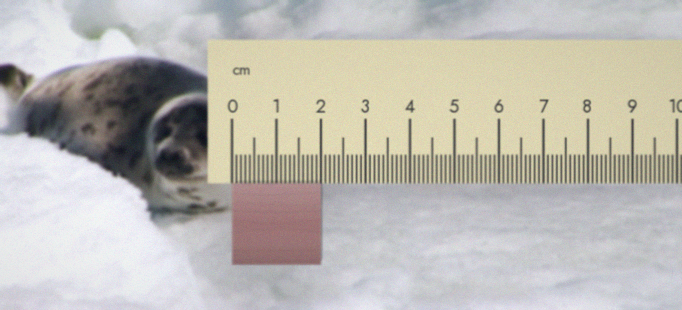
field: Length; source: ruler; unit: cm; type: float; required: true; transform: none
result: 2 cm
